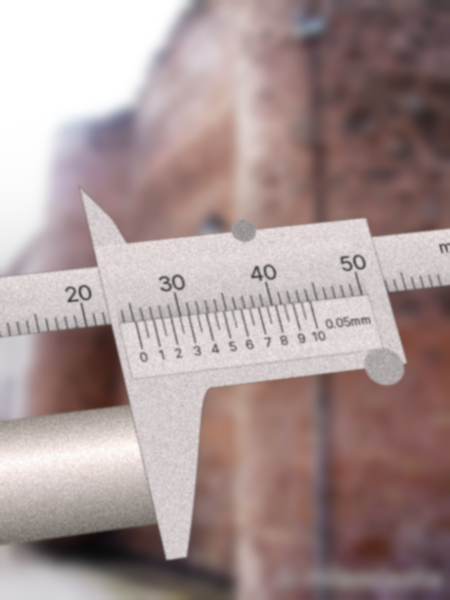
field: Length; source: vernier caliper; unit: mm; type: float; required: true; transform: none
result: 25.2 mm
